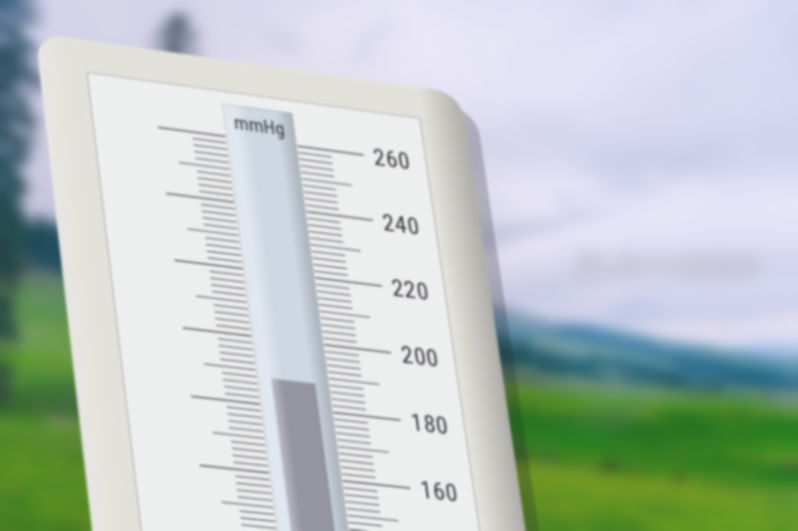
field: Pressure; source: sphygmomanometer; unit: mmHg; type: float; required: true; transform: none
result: 188 mmHg
